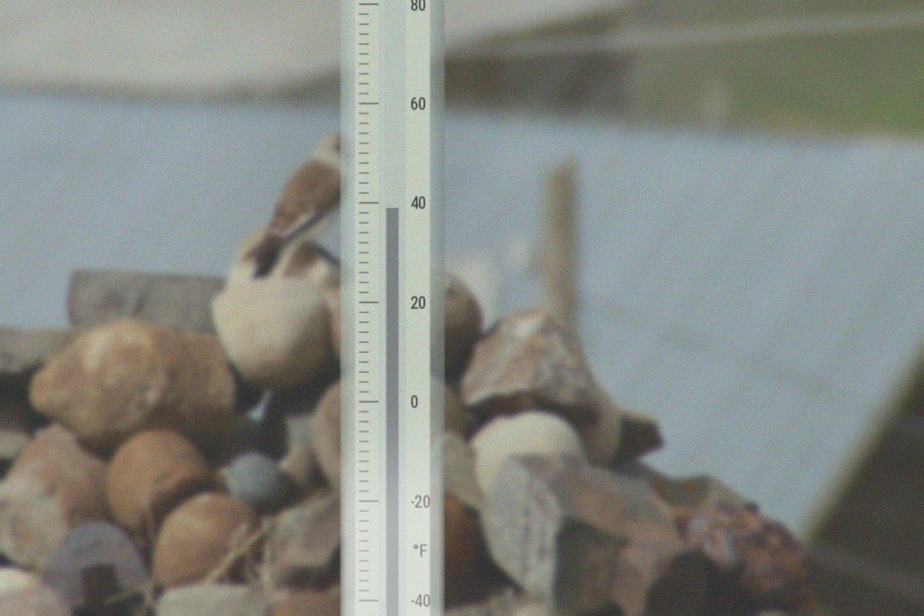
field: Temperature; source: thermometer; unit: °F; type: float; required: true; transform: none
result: 39 °F
